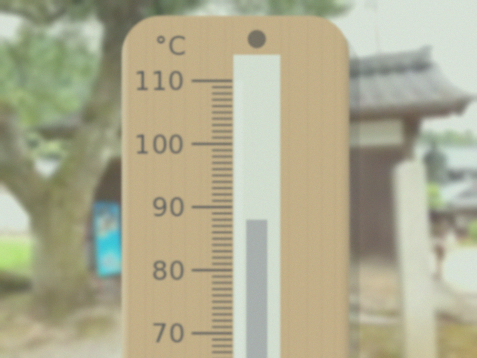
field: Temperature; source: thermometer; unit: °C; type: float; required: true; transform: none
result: 88 °C
